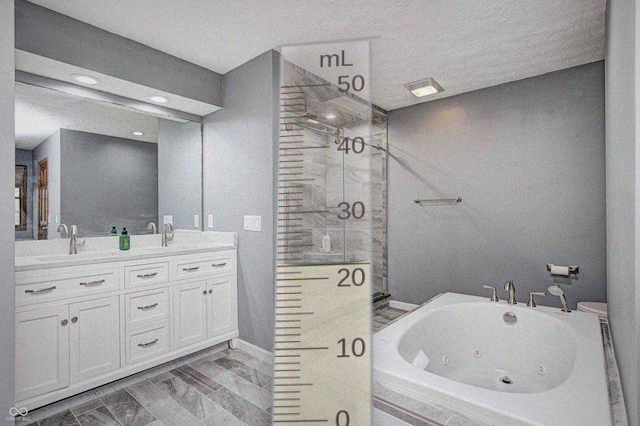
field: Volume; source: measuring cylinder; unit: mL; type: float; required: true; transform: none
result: 22 mL
